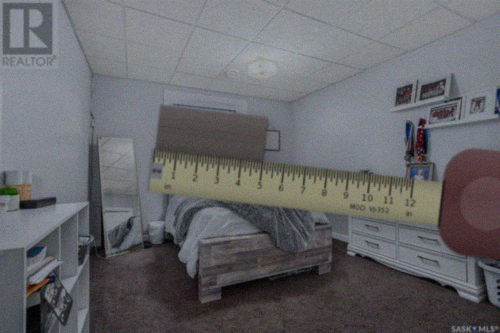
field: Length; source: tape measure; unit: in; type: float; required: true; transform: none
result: 5 in
